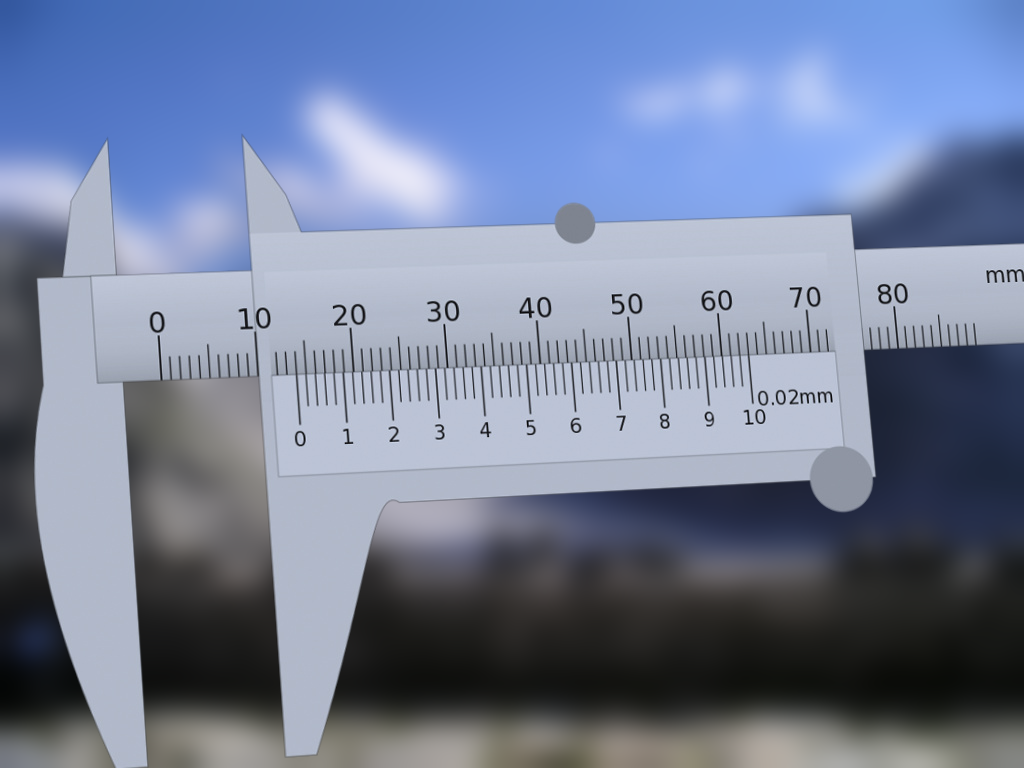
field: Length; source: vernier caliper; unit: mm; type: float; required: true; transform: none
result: 14.0 mm
